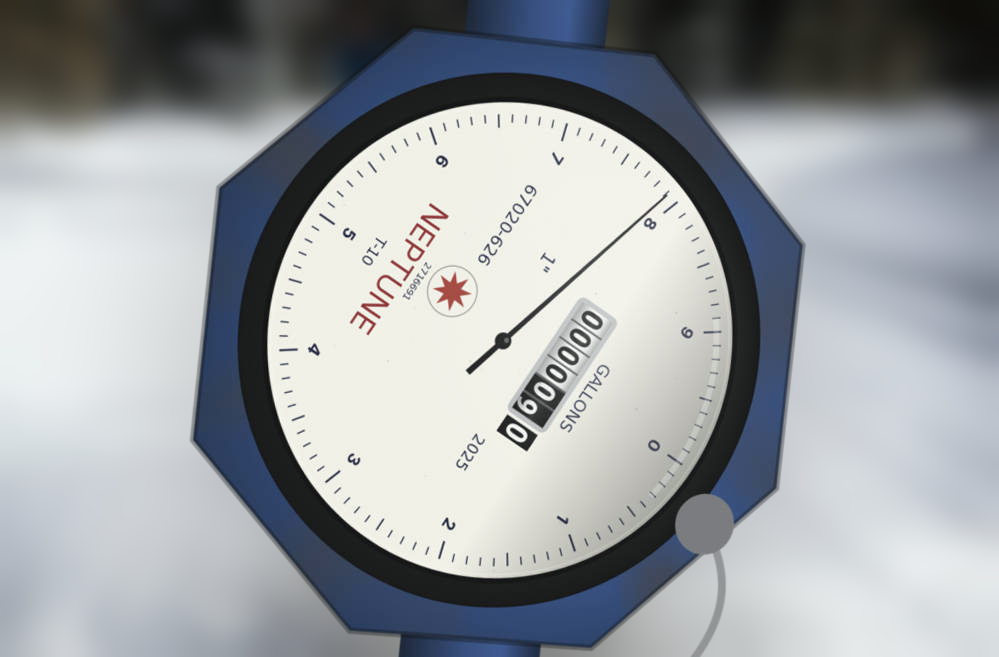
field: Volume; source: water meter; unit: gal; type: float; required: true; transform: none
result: 87.9 gal
